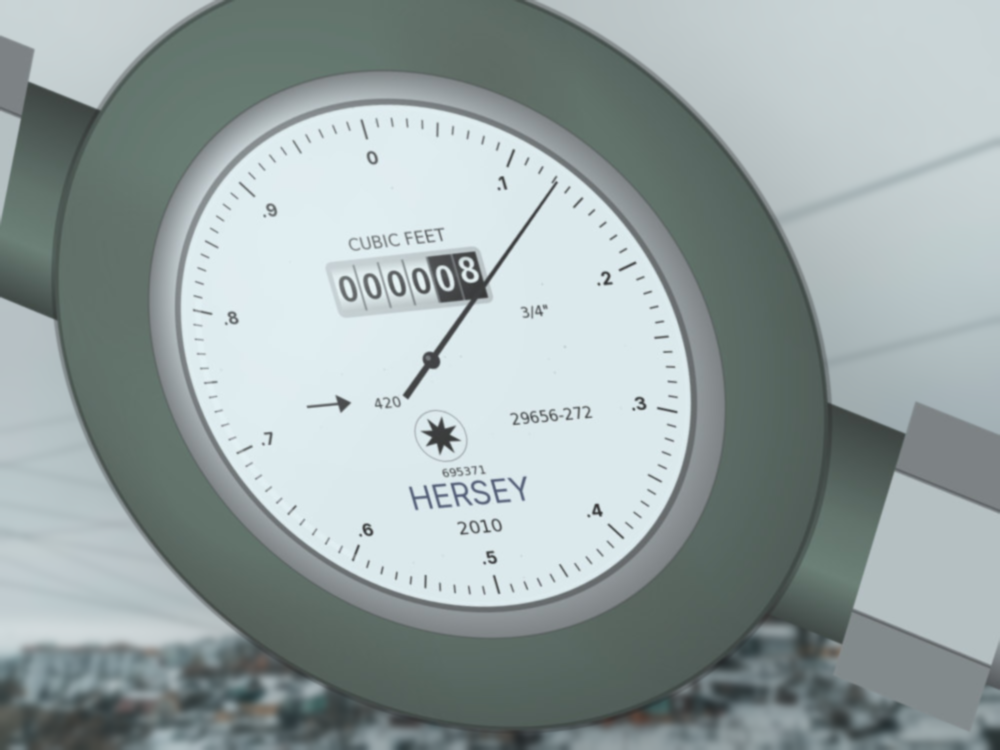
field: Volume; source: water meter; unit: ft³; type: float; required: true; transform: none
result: 8.13 ft³
